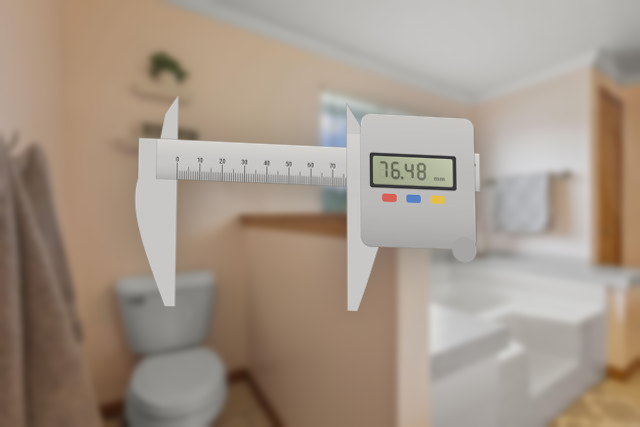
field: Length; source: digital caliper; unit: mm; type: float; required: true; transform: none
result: 76.48 mm
